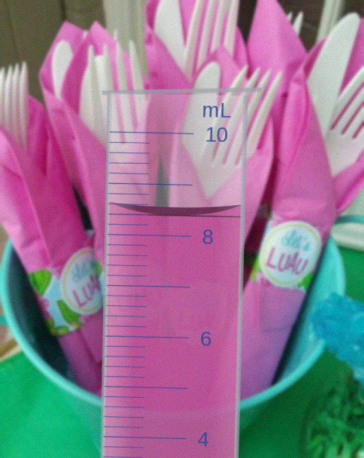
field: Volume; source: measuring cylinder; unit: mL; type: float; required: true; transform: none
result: 8.4 mL
